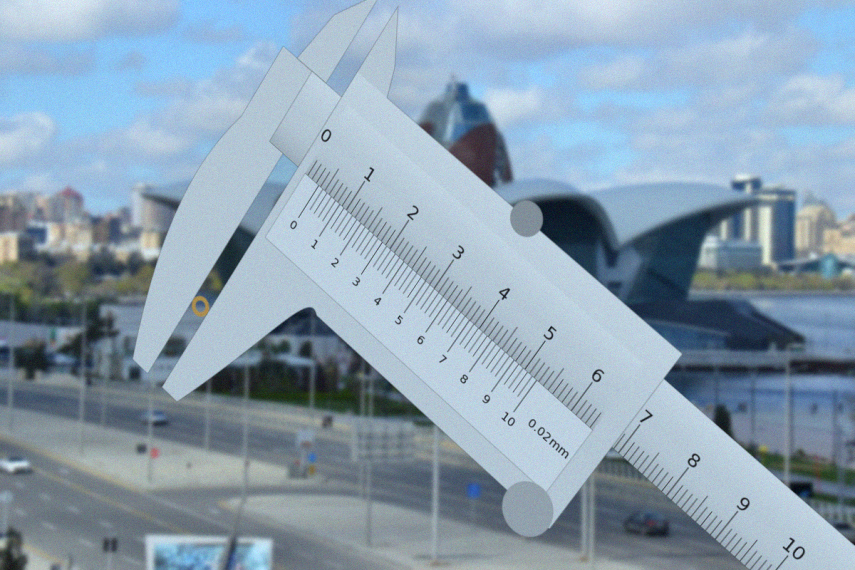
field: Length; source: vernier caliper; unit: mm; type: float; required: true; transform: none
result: 3.6 mm
